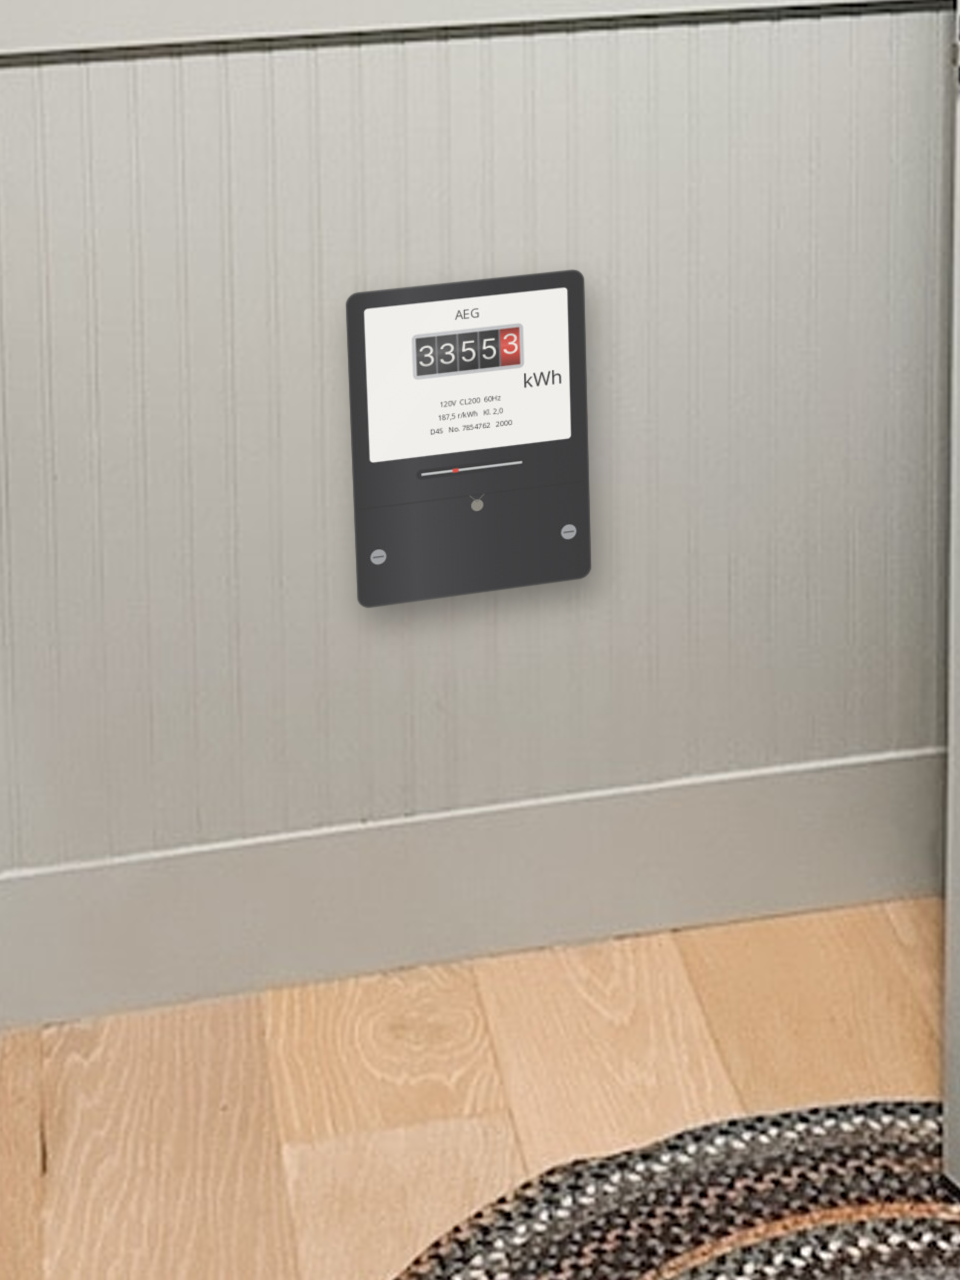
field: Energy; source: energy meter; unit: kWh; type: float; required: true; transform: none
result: 3355.3 kWh
